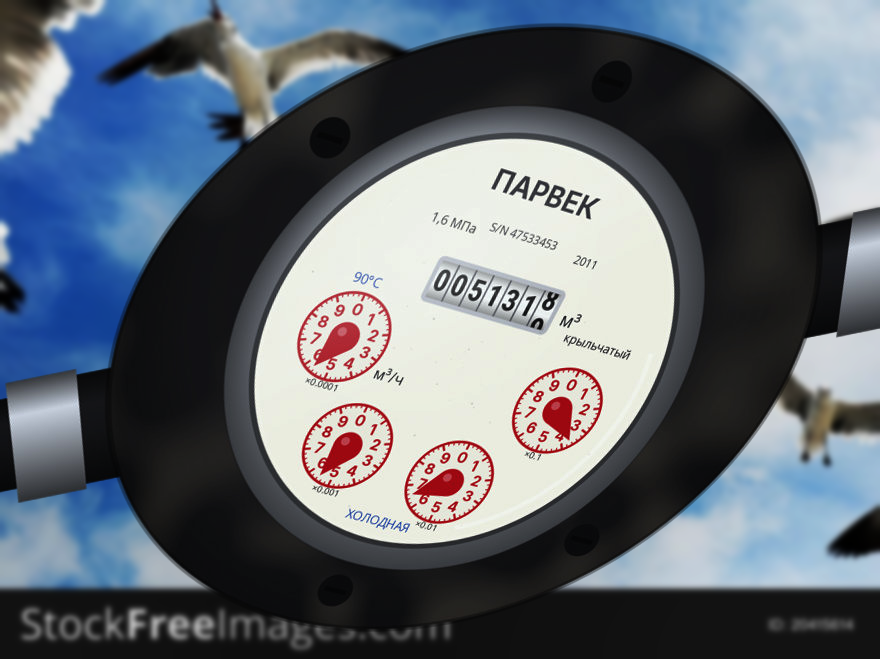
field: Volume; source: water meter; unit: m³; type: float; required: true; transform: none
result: 51318.3655 m³
